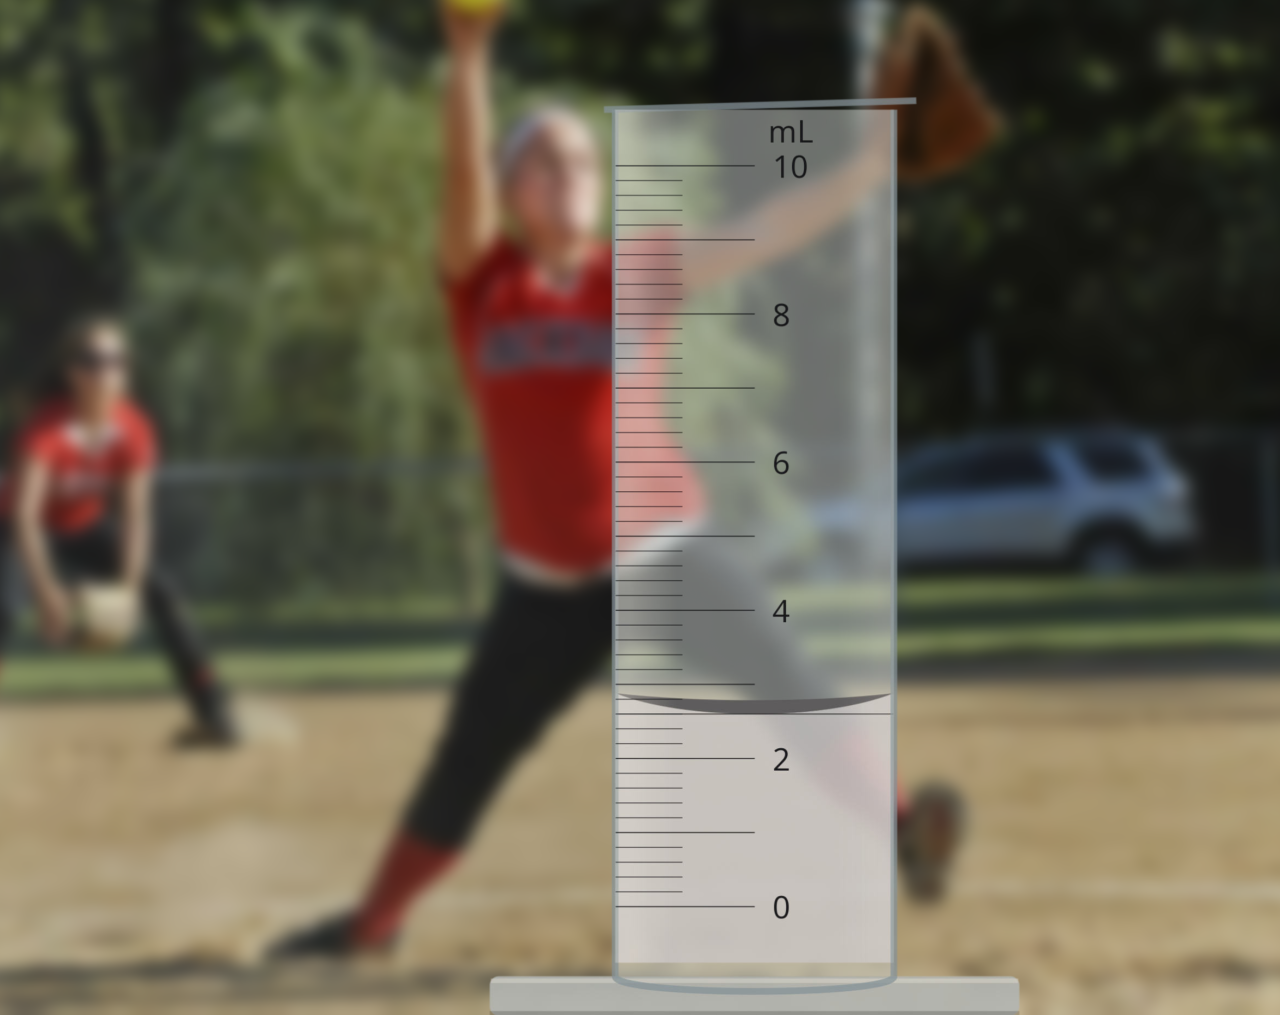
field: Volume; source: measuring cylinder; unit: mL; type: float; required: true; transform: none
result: 2.6 mL
